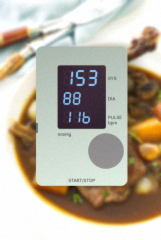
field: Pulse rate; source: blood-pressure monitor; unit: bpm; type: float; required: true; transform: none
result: 116 bpm
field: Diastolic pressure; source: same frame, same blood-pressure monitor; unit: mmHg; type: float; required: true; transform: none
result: 88 mmHg
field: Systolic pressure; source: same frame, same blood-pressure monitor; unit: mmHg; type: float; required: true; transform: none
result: 153 mmHg
